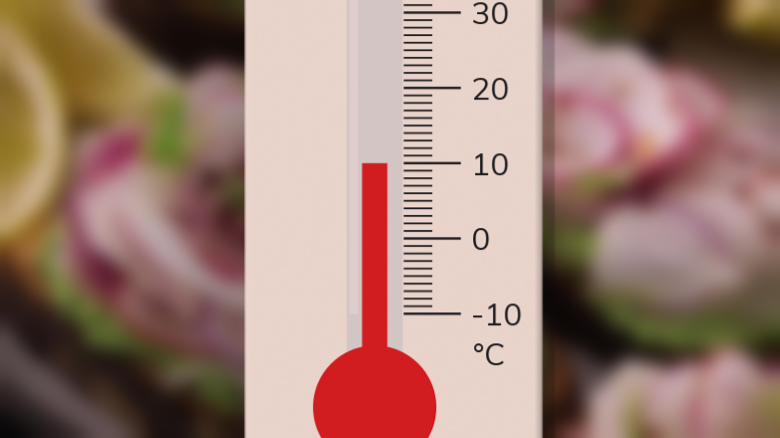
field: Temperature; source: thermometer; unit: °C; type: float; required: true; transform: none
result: 10 °C
